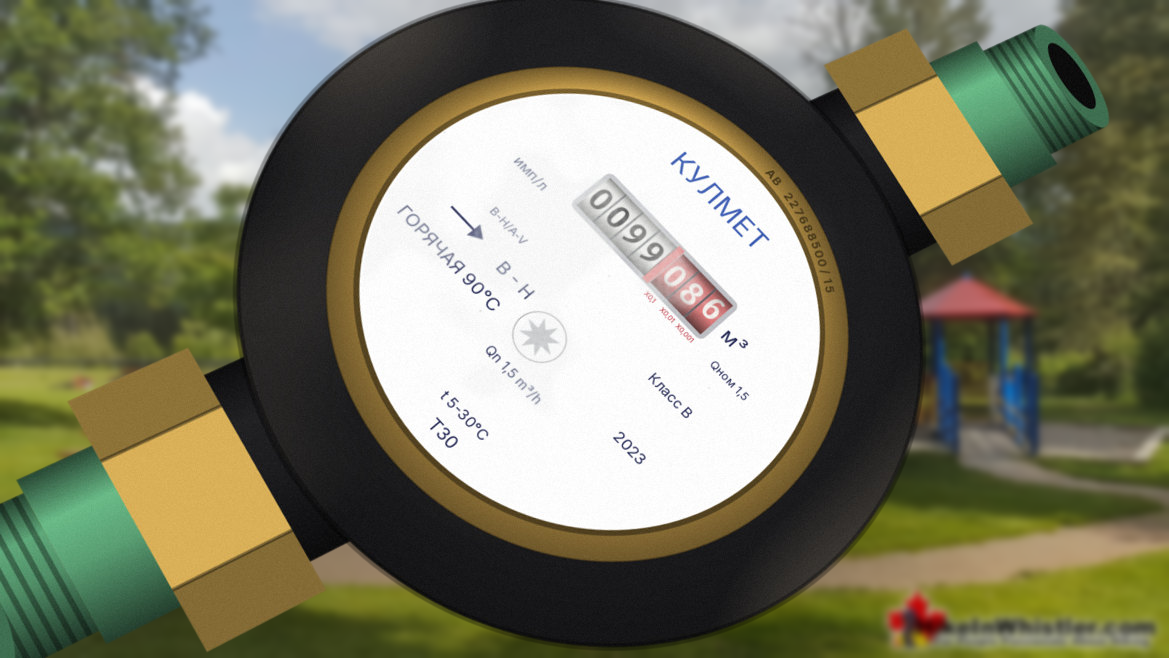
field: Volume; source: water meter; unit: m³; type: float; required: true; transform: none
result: 99.086 m³
